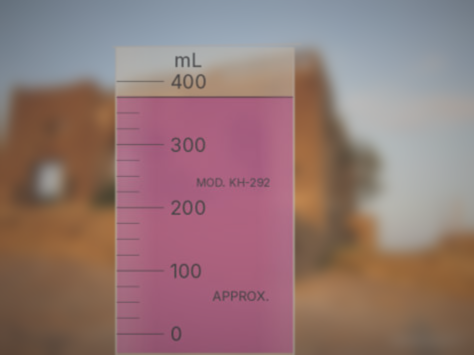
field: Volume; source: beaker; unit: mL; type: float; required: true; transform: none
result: 375 mL
